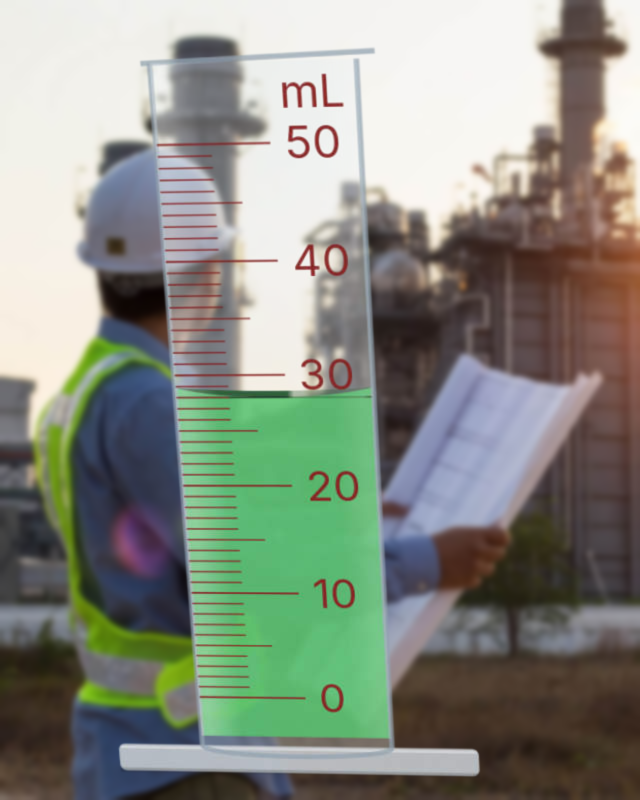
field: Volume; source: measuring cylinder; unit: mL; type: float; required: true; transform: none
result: 28 mL
